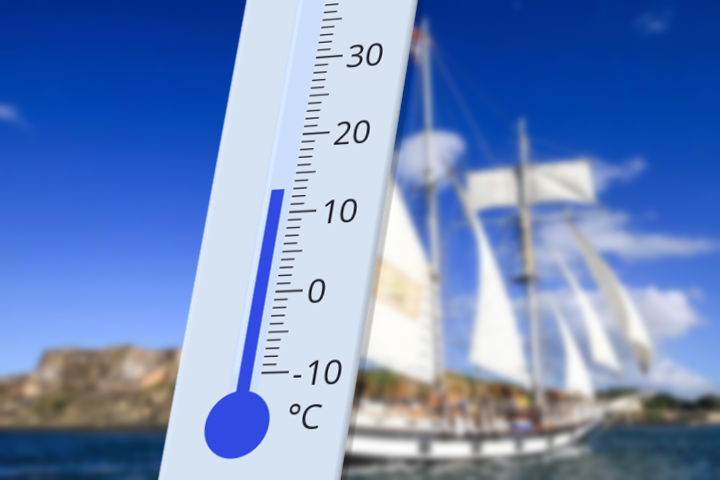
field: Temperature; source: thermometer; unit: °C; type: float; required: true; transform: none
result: 13 °C
